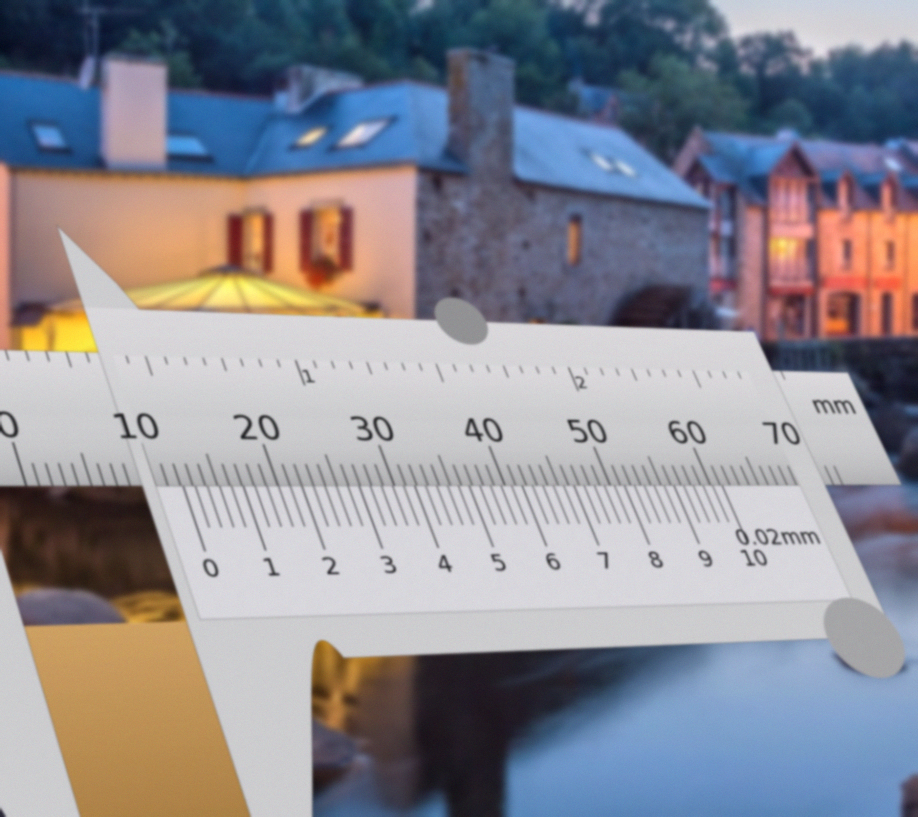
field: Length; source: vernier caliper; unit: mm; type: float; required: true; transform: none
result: 12.2 mm
